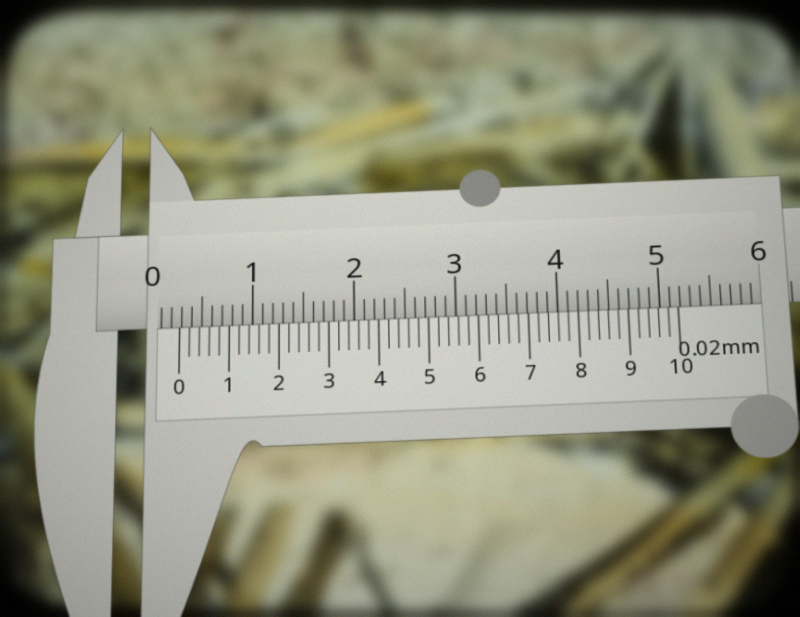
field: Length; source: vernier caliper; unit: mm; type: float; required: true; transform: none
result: 2.8 mm
